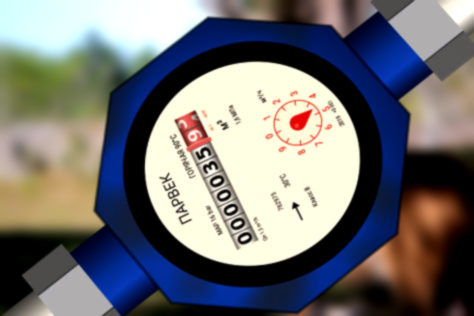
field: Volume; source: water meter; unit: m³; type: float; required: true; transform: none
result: 35.934 m³
